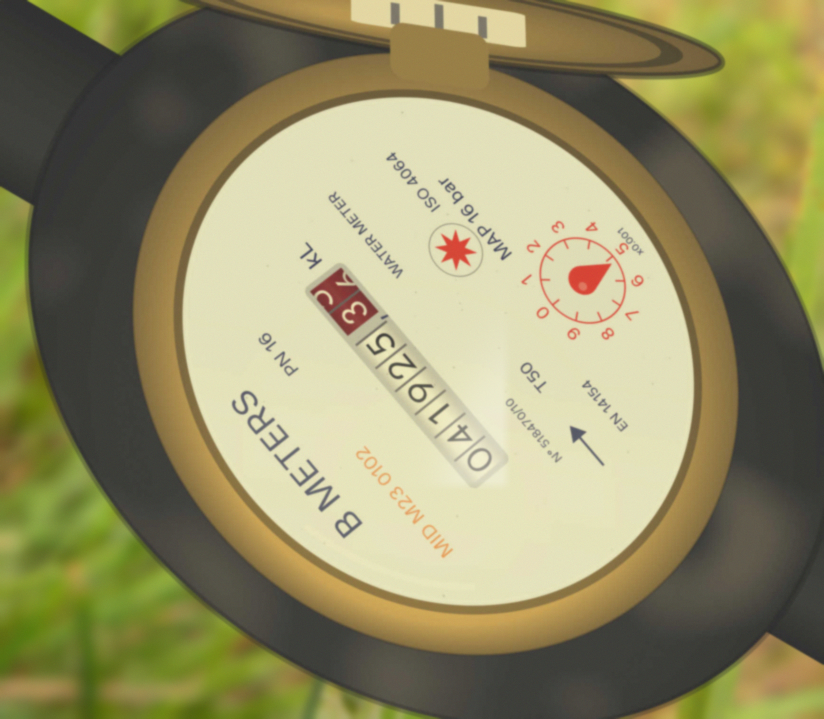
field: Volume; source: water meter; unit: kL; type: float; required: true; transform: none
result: 41925.355 kL
